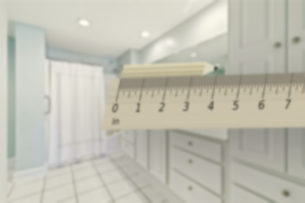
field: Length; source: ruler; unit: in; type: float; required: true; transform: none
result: 4 in
